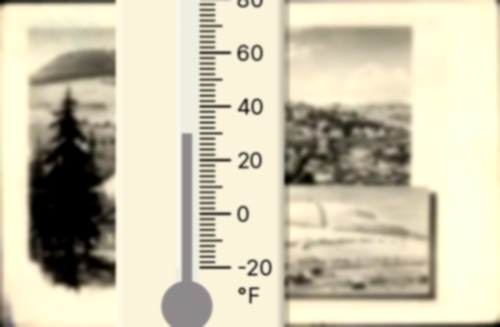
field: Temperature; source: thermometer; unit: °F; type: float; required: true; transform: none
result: 30 °F
